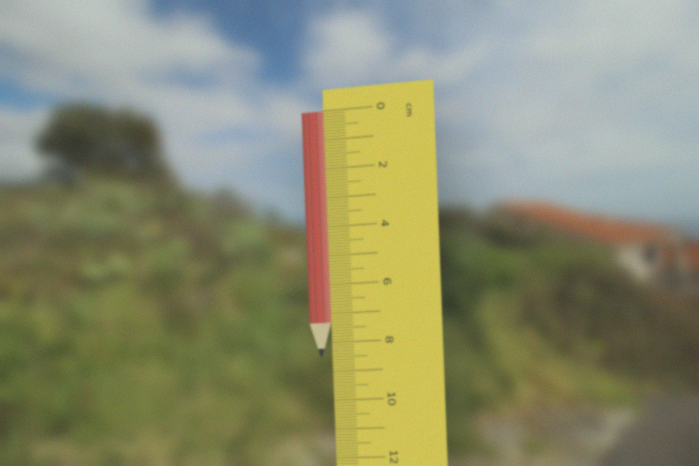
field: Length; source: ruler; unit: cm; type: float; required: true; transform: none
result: 8.5 cm
